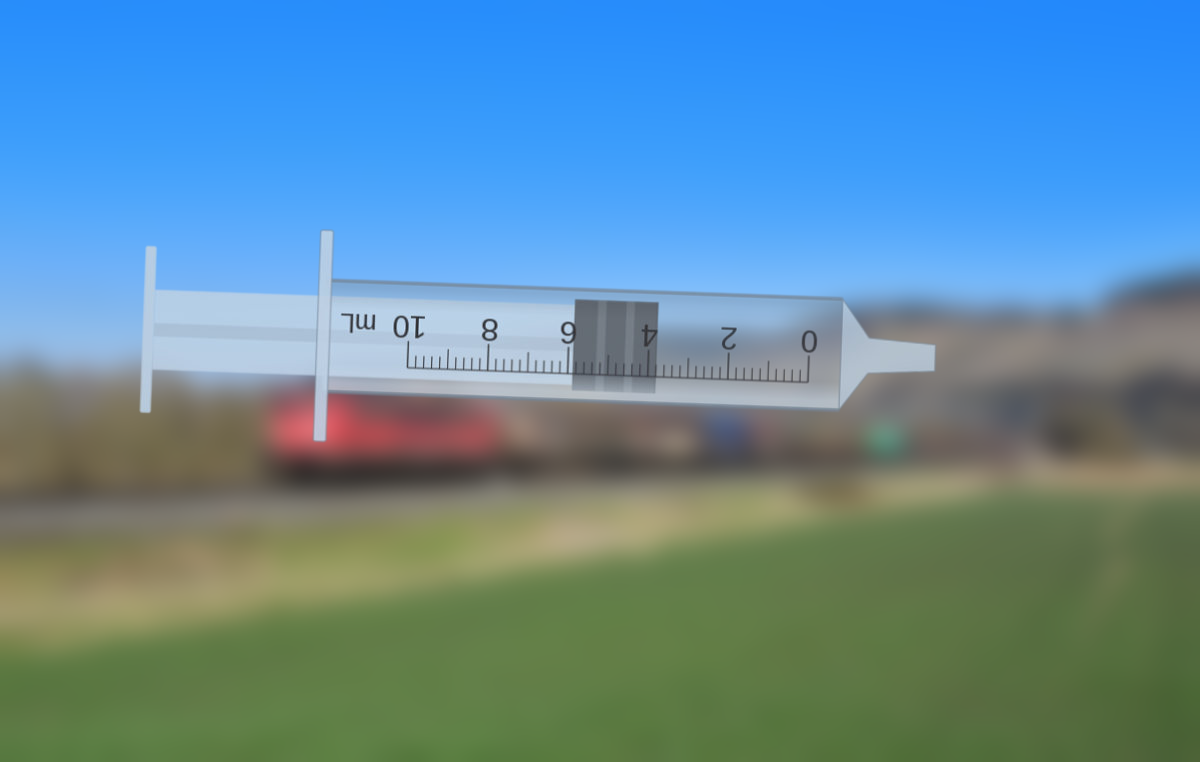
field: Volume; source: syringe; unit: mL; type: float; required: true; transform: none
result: 3.8 mL
